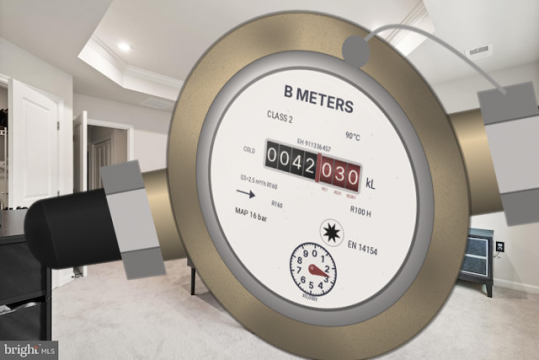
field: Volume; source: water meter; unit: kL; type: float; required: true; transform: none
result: 42.0302 kL
